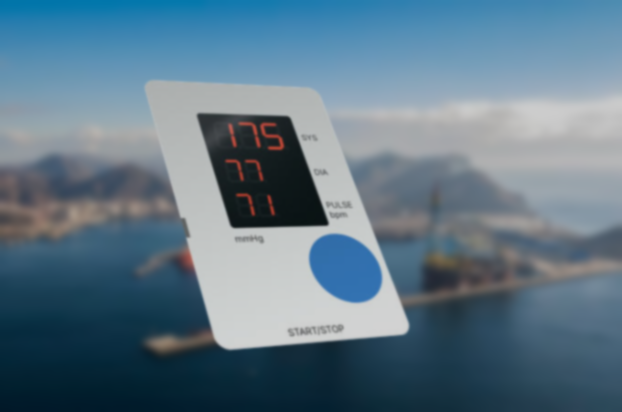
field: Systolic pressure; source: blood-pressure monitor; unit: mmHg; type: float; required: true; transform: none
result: 175 mmHg
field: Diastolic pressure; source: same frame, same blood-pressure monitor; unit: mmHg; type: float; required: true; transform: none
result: 77 mmHg
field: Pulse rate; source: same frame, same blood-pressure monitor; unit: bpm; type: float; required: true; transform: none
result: 71 bpm
